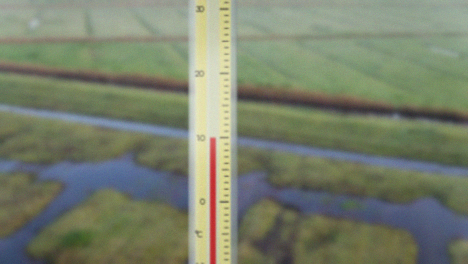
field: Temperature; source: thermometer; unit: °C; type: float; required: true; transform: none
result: 10 °C
